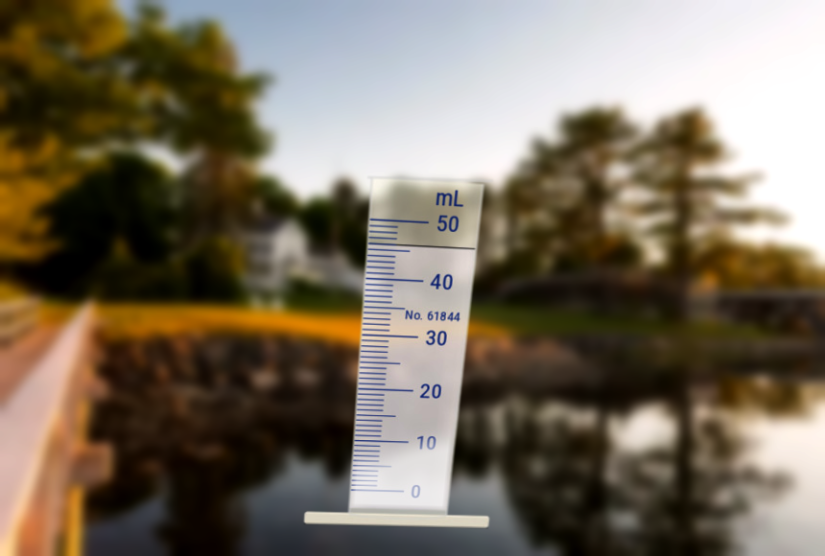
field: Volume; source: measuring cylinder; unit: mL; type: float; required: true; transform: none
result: 46 mL
